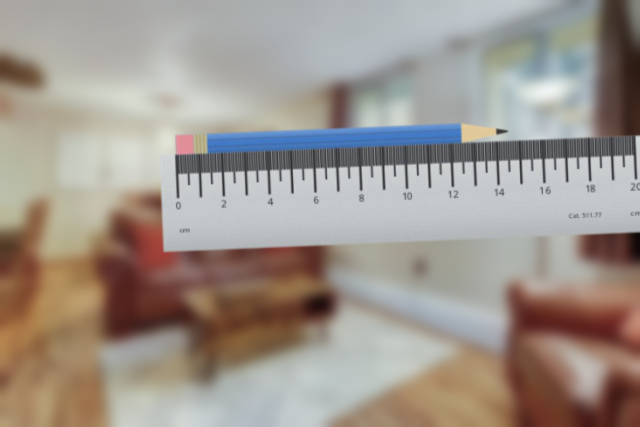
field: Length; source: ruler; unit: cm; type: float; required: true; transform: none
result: 14.5 cm
